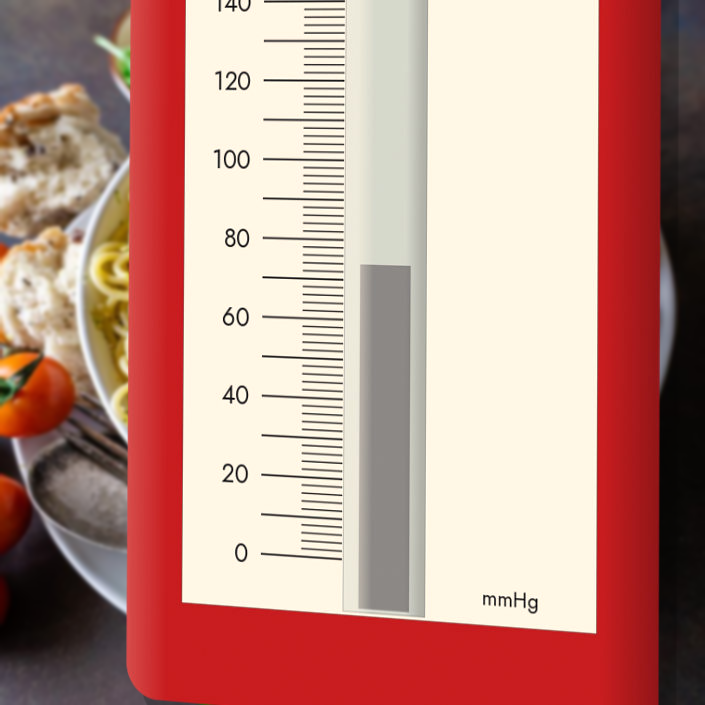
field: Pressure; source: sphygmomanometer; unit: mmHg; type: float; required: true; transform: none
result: 74 mmHg
